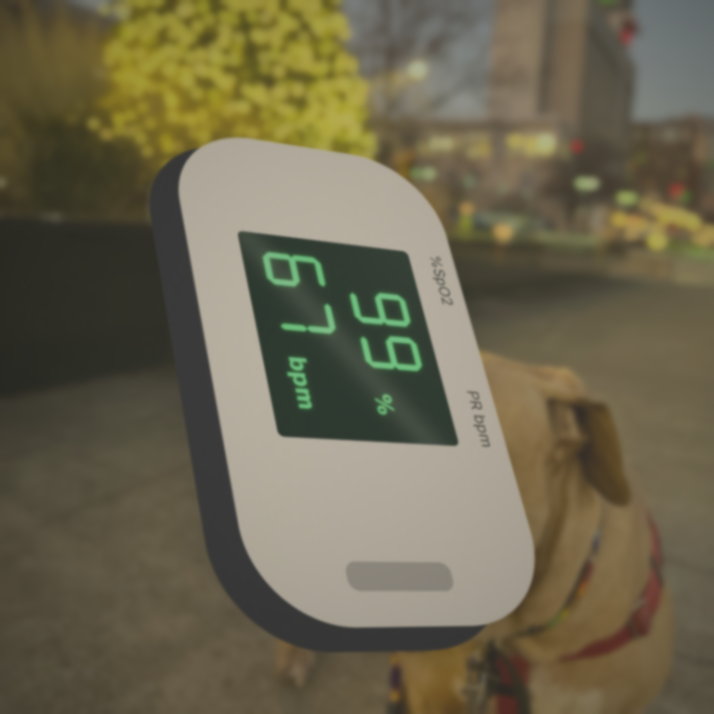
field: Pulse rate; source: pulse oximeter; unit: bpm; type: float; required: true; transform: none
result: 67 bpm
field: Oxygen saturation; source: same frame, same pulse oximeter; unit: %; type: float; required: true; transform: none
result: 99 %
